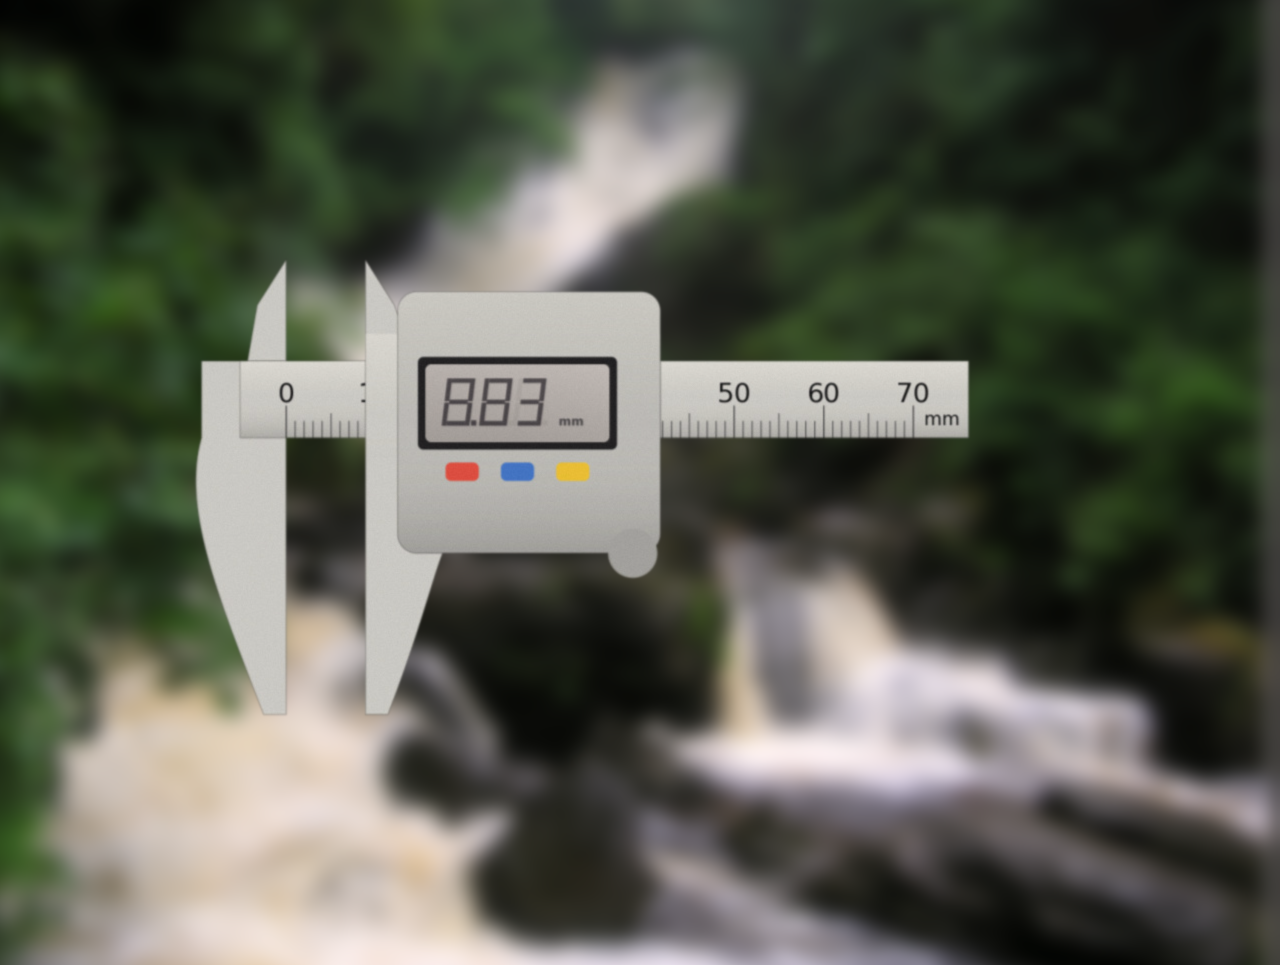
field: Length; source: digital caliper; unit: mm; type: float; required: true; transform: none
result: 8.83 mm
